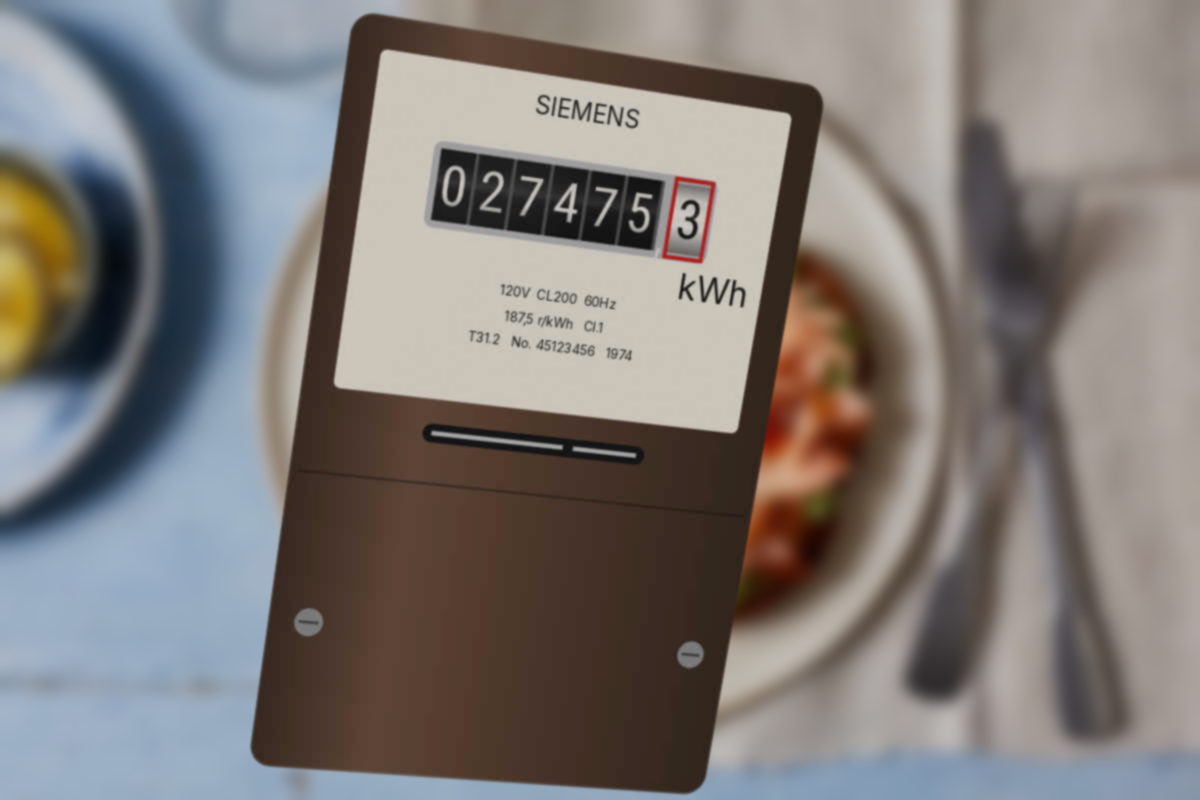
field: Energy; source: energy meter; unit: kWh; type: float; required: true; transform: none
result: 27475.3 kWh
